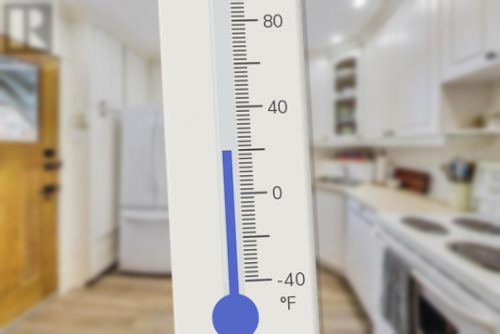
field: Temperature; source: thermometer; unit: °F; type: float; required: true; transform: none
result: 20 °F
